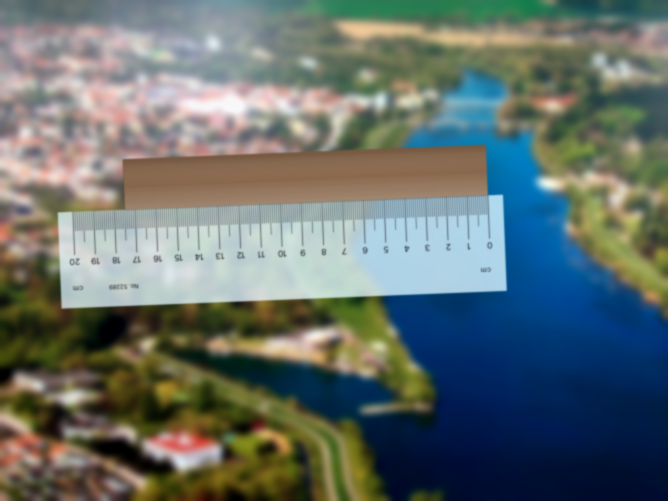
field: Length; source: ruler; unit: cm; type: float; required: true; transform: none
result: 17.5 cm
